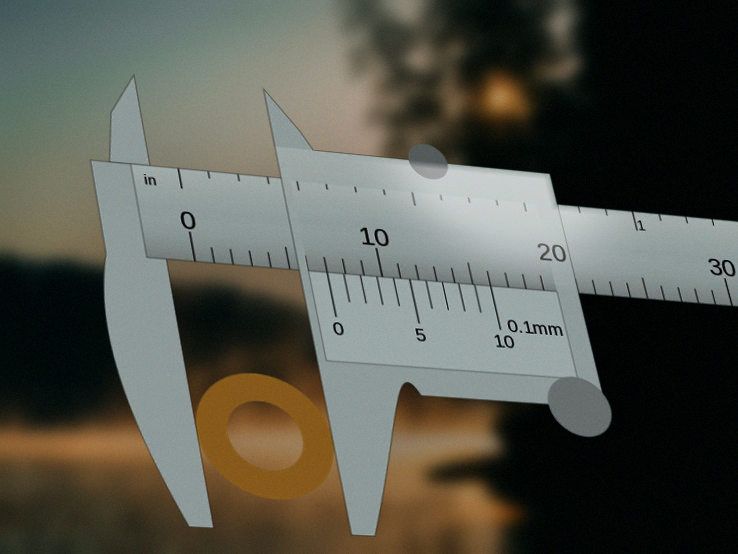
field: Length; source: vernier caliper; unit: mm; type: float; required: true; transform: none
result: 7.0 mm
